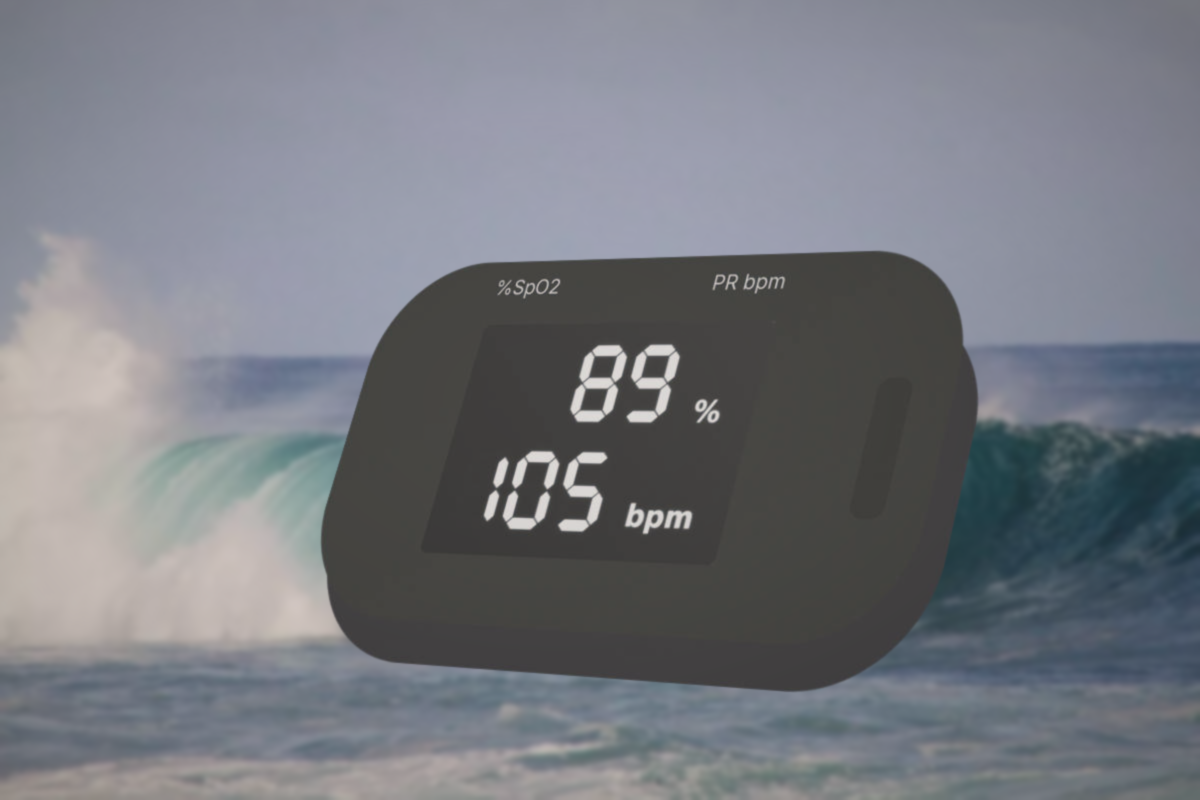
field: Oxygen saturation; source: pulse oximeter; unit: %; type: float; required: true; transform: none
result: 89 %
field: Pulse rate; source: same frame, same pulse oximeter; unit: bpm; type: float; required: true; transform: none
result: 105 bpm
